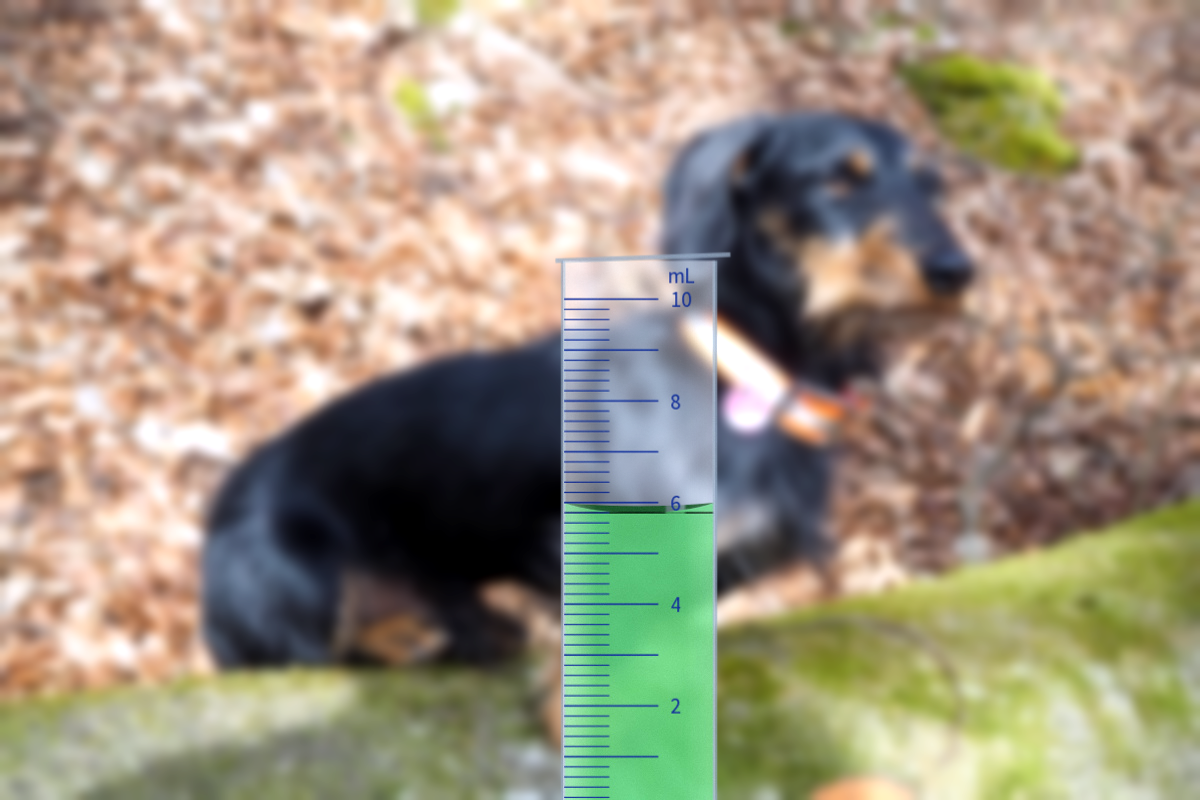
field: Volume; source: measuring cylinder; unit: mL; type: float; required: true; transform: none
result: 5.8 mL
